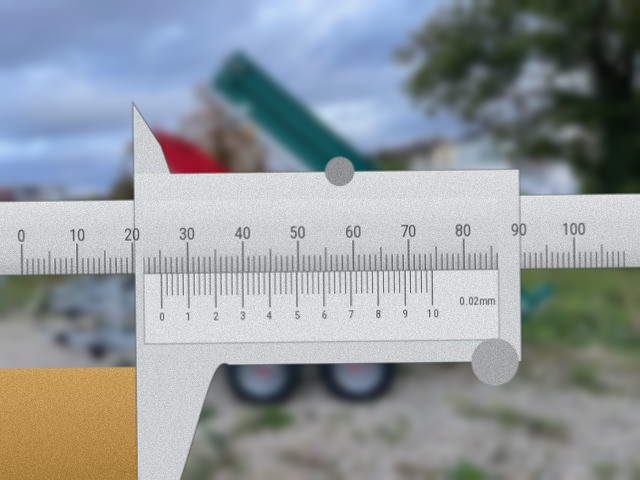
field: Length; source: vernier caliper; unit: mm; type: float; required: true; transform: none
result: 25.2 mm
